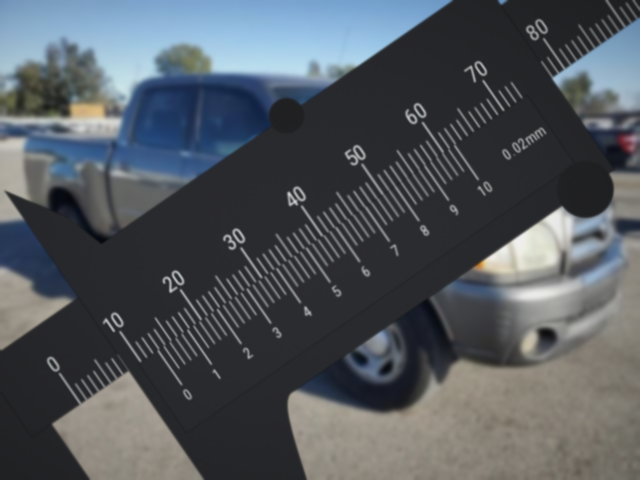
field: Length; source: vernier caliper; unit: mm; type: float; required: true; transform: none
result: 12.8 mm
